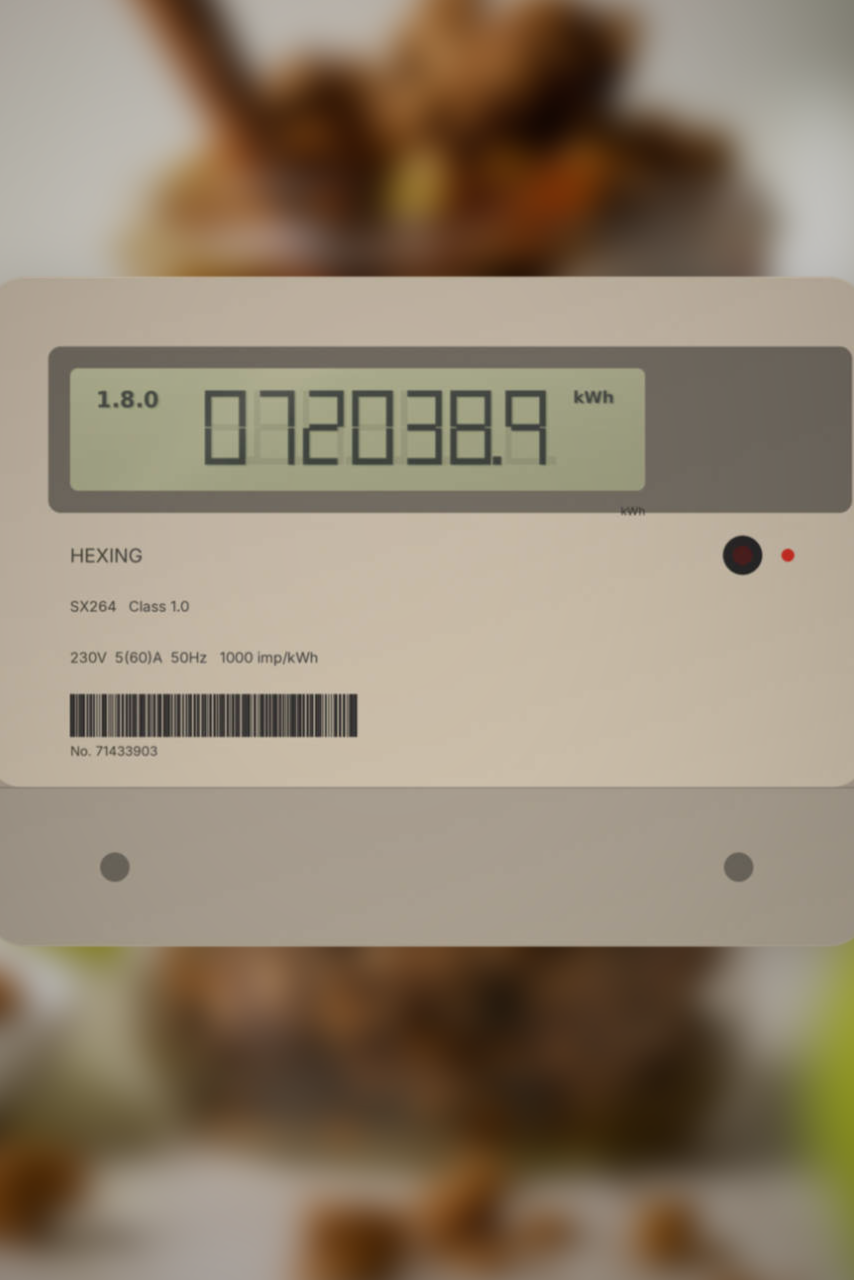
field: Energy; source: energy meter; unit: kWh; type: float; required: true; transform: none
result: 72038.9 kWh
